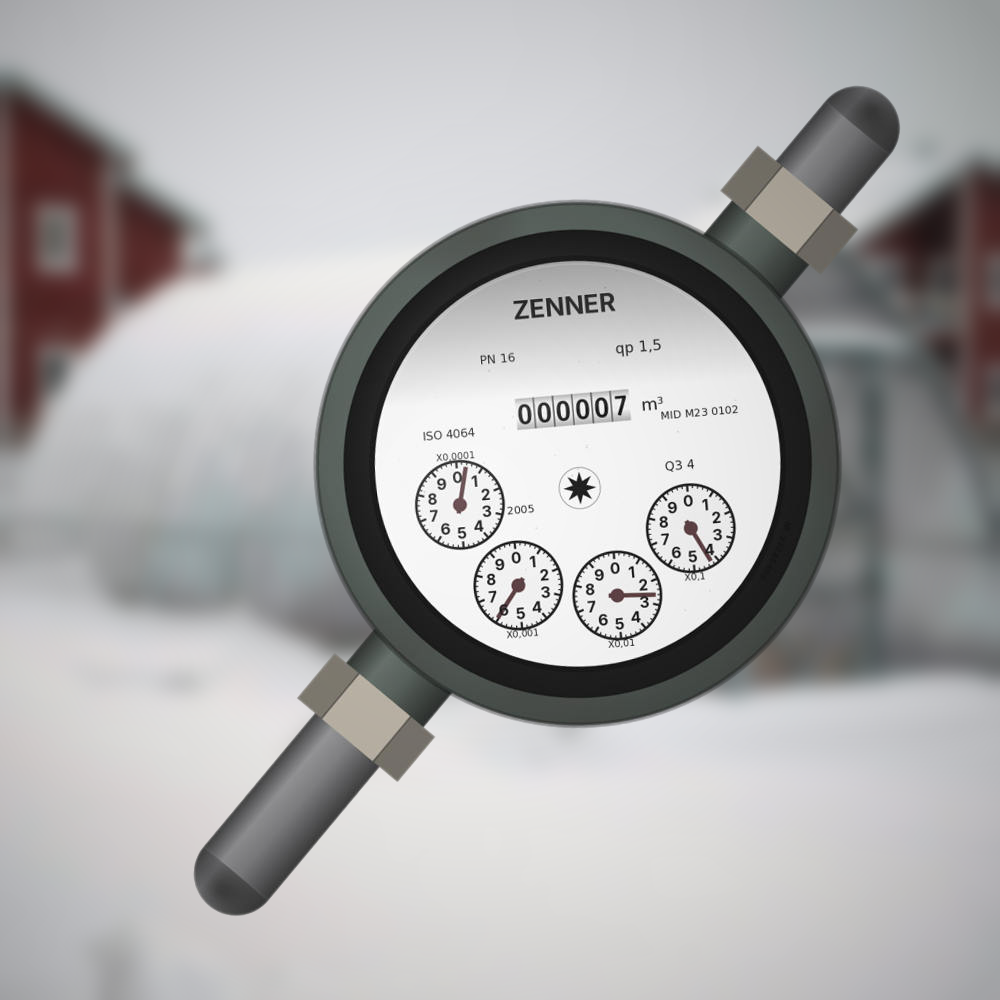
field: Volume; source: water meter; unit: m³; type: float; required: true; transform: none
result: 7.4260 m³
